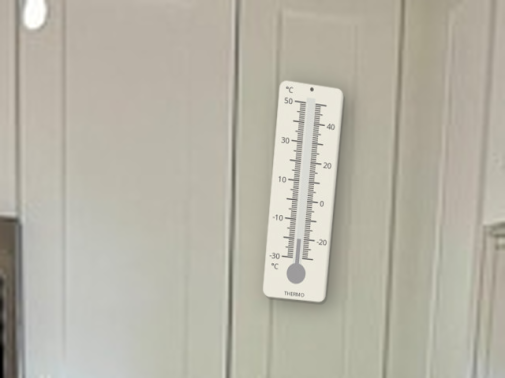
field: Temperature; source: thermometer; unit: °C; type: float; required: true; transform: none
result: -20 °C
